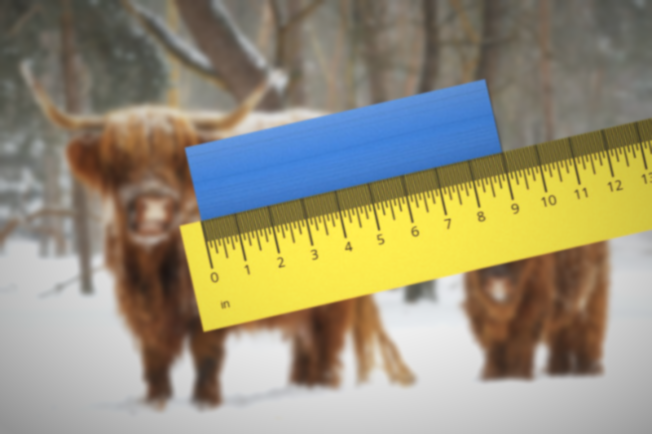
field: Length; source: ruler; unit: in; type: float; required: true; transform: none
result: 9 in
